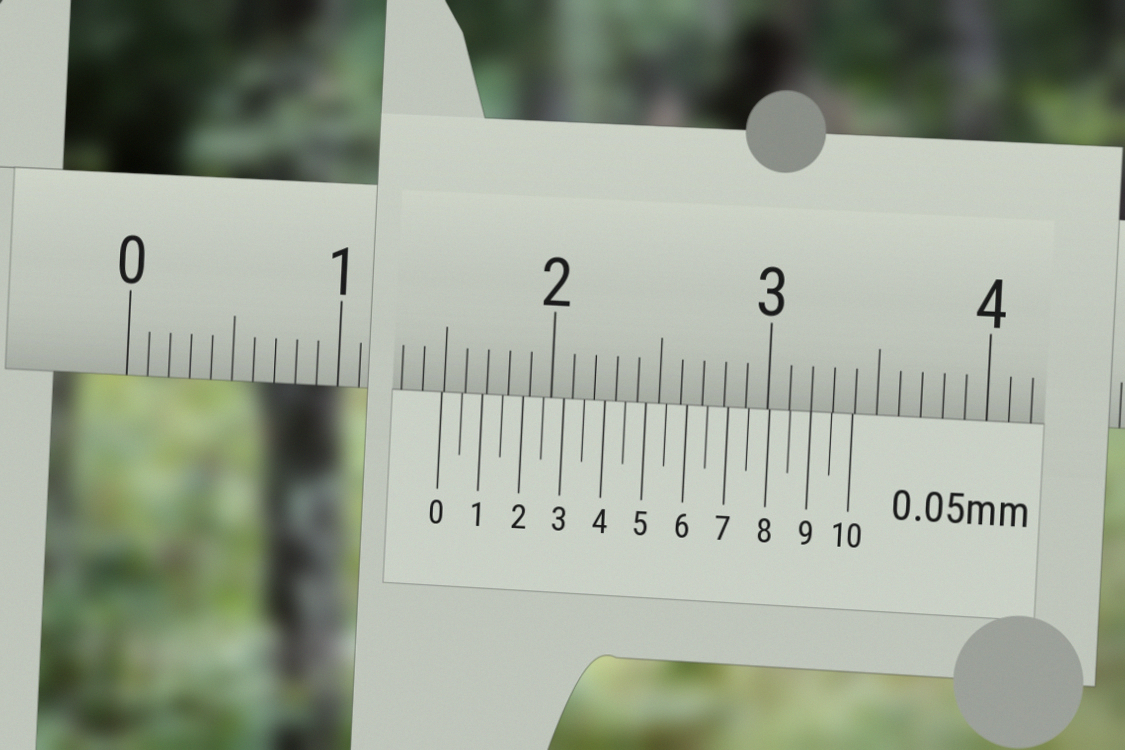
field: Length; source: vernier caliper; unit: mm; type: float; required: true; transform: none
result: 14.9 mm
